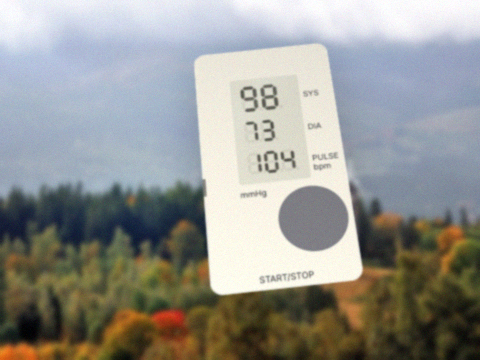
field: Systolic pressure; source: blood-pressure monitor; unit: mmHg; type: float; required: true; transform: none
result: 98 mmHg
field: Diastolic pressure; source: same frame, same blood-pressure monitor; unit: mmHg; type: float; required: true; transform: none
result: 73 mmHg
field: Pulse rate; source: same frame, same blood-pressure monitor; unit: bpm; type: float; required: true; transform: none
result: 104 bpm
